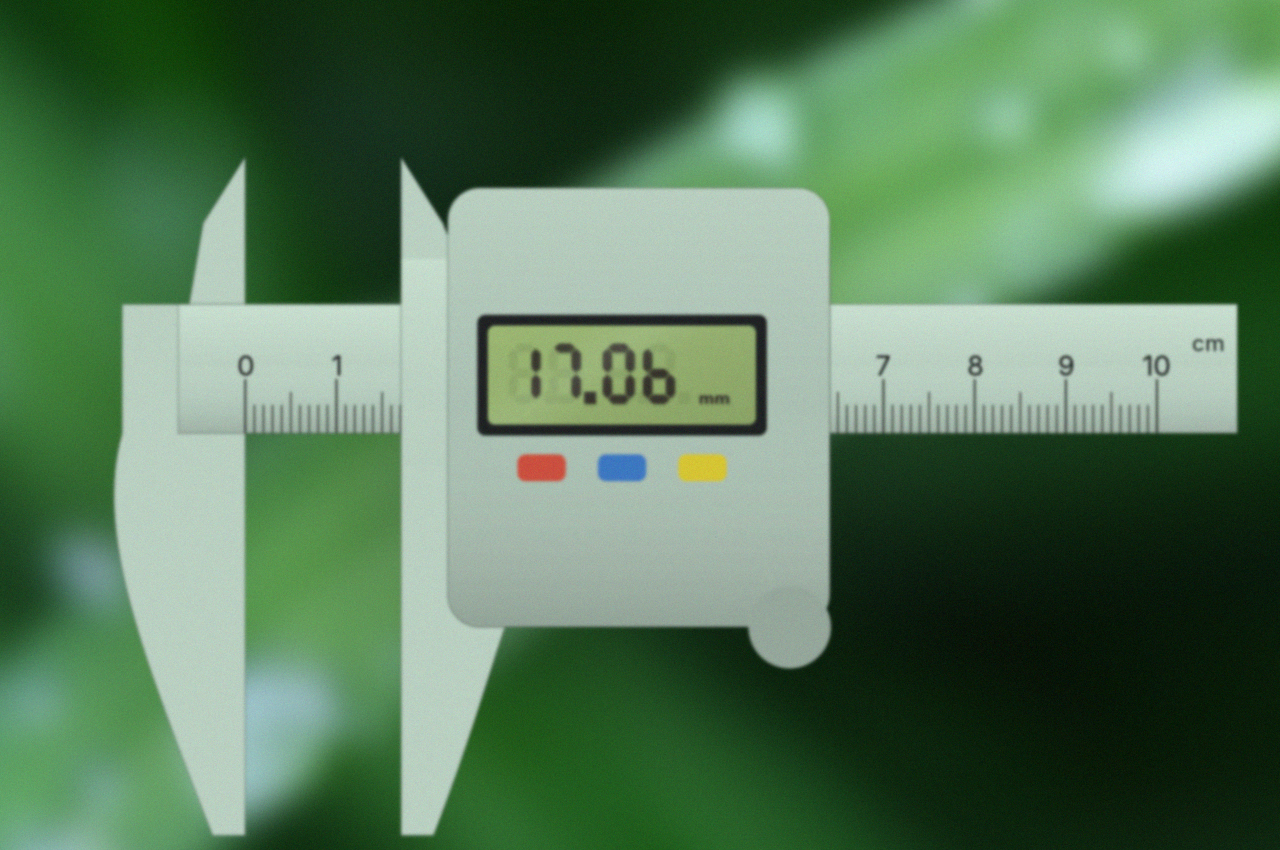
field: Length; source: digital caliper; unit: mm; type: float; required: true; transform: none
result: 17.06 mm
